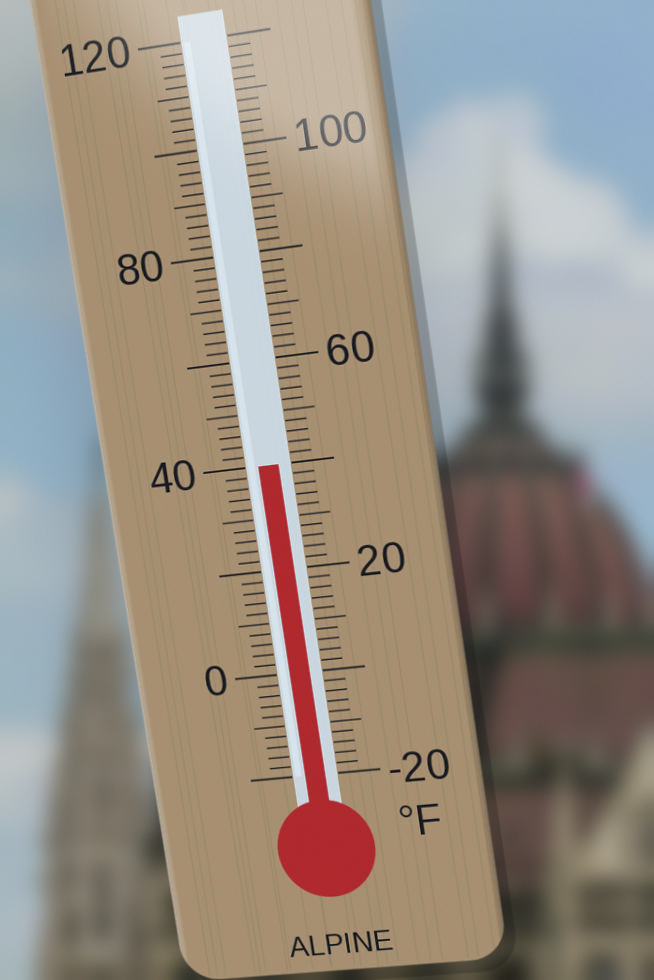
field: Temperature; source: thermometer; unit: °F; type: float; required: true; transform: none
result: 40 °F
